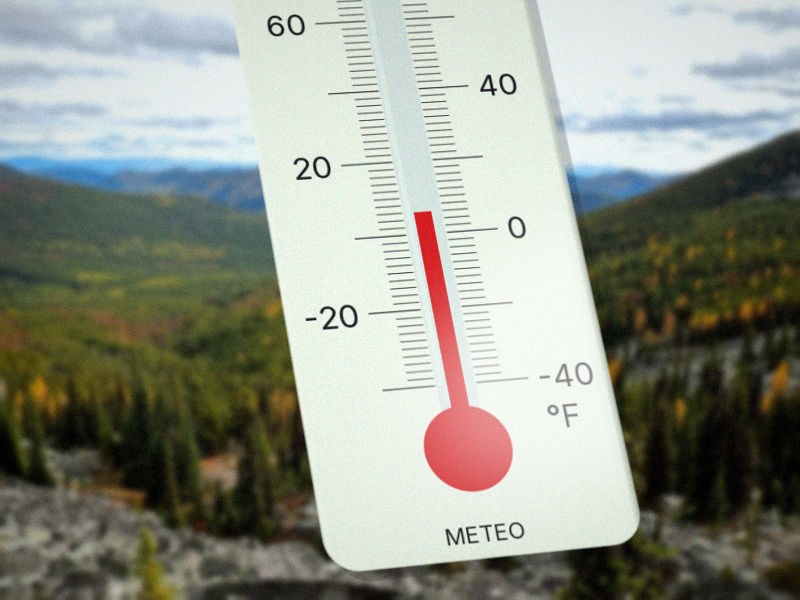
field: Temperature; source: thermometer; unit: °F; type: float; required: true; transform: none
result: 6 °F
